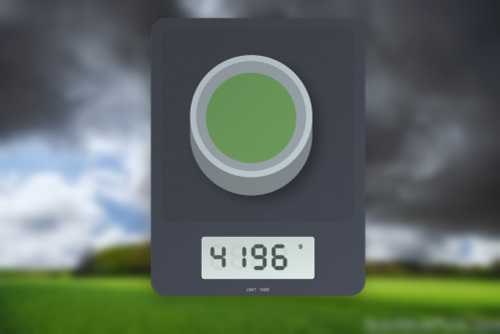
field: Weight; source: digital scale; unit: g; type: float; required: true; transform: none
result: 4196 g
